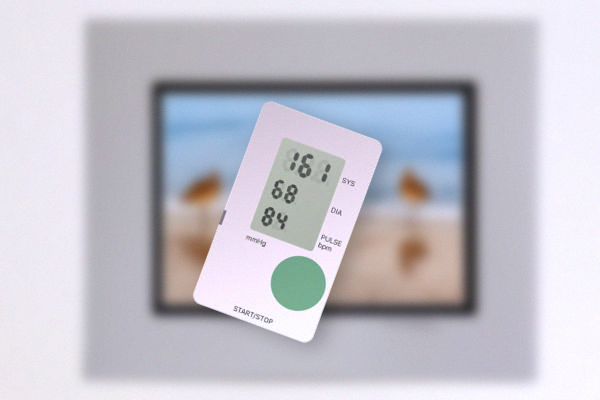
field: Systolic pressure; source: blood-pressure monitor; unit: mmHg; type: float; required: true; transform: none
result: 161 mmHg
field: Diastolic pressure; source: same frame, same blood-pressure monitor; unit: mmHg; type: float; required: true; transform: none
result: 68 mmHg
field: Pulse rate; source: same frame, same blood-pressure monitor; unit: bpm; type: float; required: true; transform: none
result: 84 bpm
